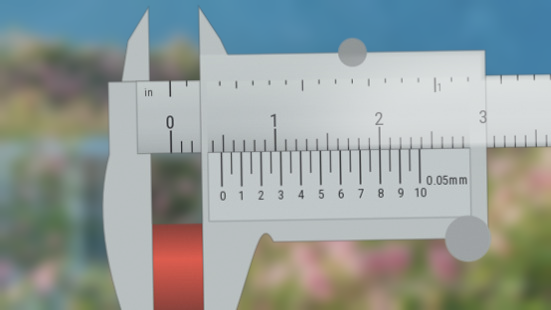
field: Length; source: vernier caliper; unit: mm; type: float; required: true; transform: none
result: 4.8 mm
